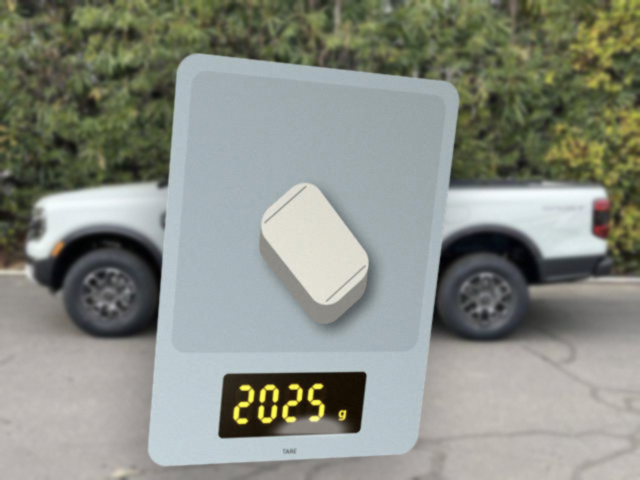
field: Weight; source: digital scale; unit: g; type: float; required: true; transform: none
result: 2025 g
